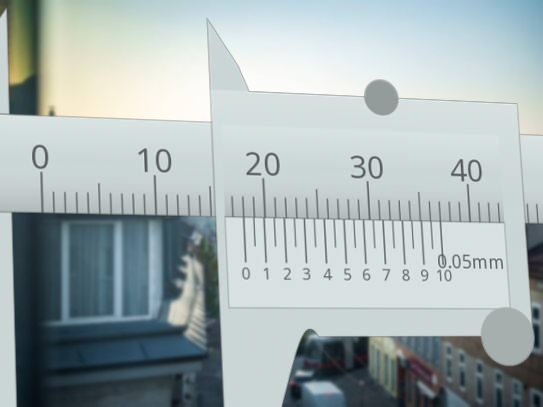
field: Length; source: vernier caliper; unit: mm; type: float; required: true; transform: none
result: 18.0 mm
